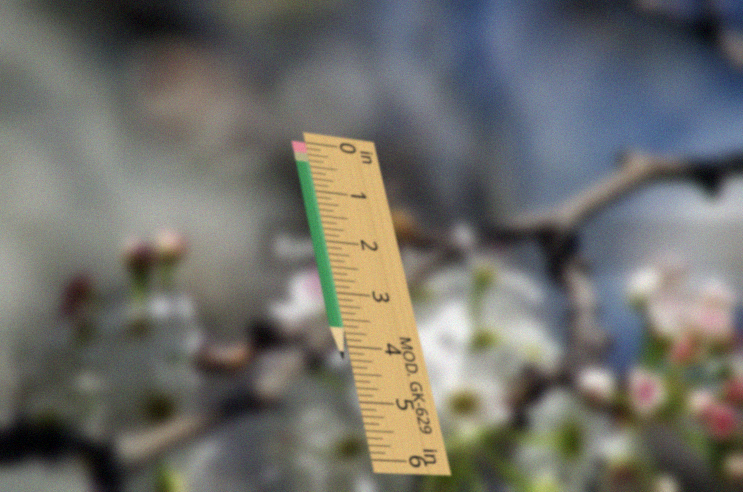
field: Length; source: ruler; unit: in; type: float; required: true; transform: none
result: 4.25 in
